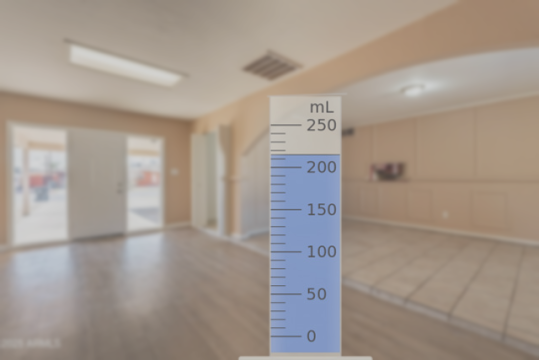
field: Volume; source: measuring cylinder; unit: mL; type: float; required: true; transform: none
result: 215 mL
